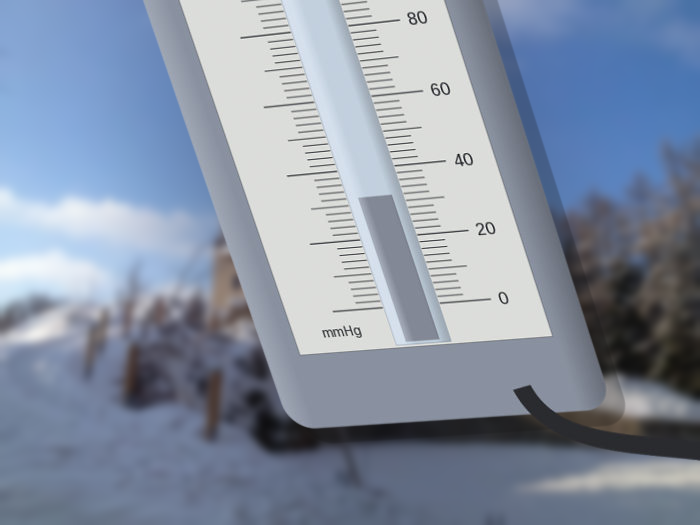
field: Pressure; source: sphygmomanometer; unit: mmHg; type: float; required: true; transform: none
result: 32 mmHg
